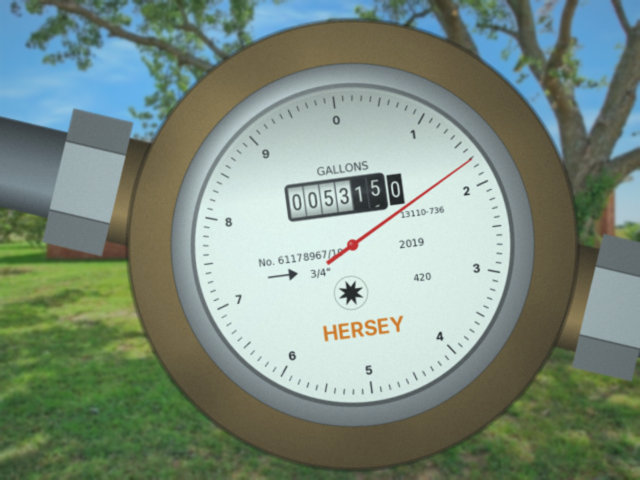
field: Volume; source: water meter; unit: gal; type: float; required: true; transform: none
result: 53151.7 gal
